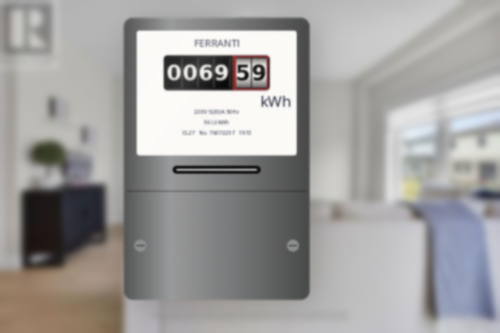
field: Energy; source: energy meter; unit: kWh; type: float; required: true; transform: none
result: 69.59 kWh
